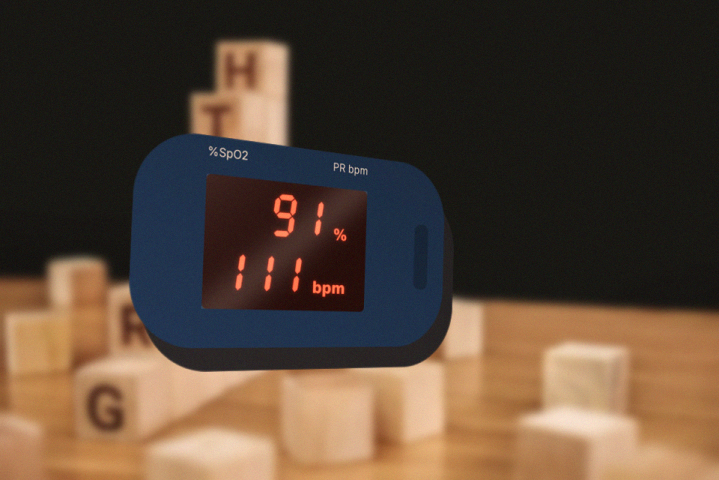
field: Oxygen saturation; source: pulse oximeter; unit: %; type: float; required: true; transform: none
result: 91 %
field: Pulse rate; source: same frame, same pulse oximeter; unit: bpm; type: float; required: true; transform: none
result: 111 bpm
